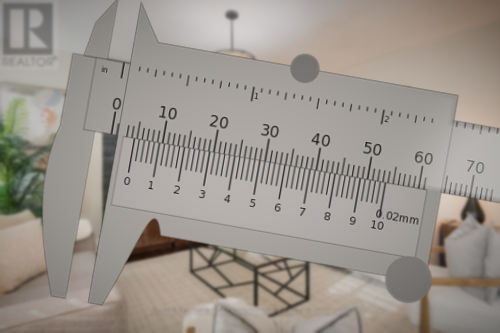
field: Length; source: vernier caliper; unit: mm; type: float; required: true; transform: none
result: 4.5 mm
